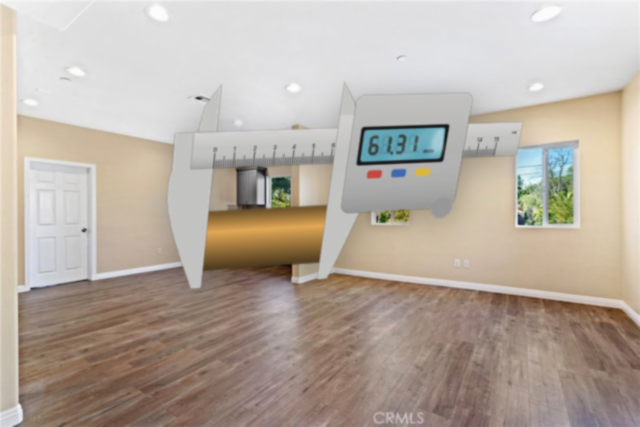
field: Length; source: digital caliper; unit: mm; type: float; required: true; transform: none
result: 61.31 mm
